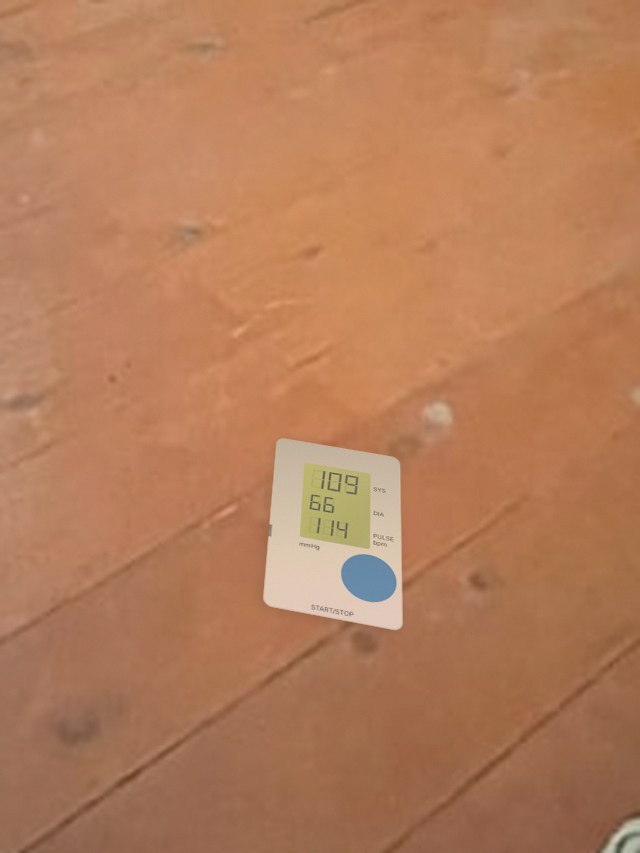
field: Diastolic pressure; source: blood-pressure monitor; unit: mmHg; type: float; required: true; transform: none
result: 66 mmHg
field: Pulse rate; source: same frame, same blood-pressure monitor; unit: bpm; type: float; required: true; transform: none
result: 114 bpm
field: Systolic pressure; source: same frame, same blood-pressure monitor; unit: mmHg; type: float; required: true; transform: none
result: 109 mmHg
